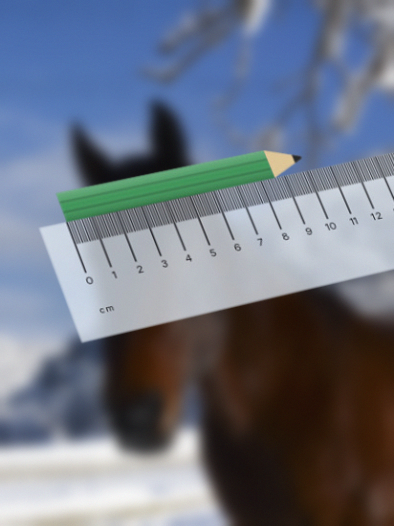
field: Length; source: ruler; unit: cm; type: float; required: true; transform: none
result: 10 cm
